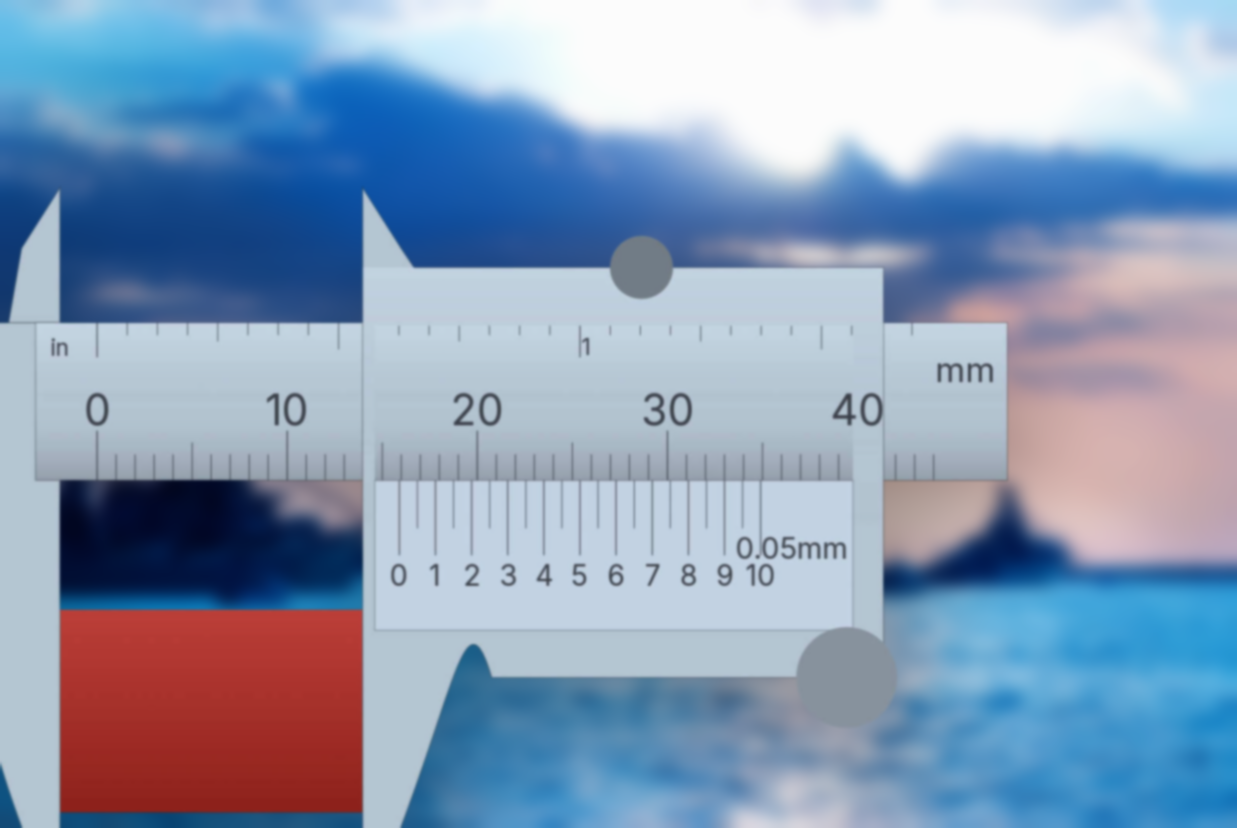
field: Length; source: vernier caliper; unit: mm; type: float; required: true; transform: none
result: 15.9 mm
